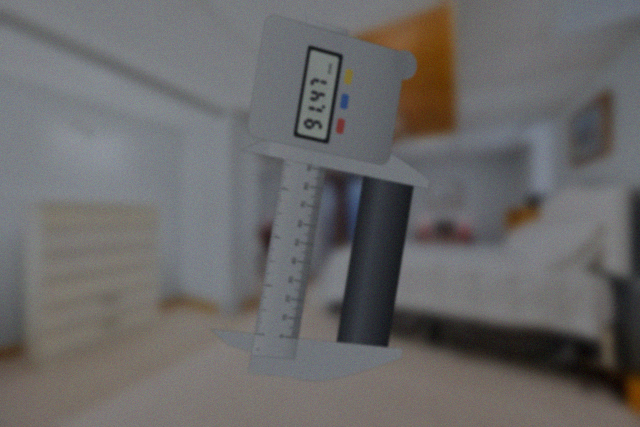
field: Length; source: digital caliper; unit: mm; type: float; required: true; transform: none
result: 91.47 mm
